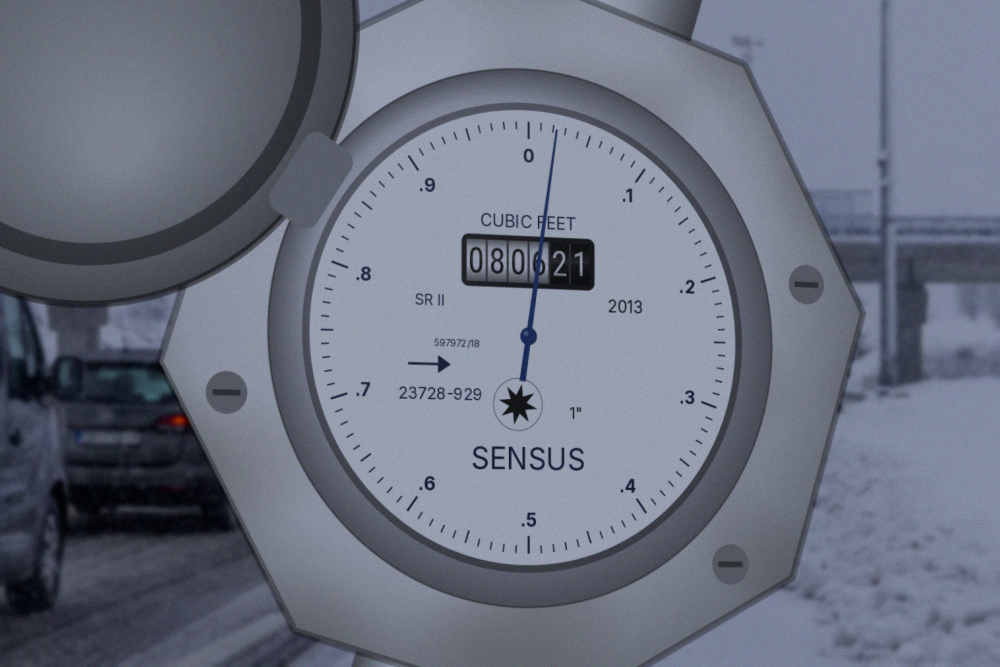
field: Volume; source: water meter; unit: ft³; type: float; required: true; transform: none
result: 80621.02 ft³
